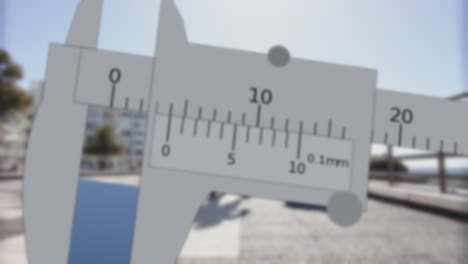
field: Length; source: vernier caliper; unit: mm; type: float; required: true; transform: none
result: 4.0 mm
